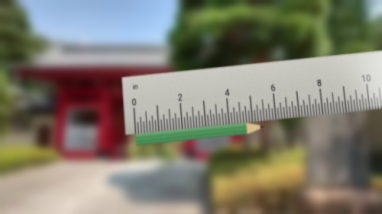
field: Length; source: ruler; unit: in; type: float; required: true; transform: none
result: 5.5 in
